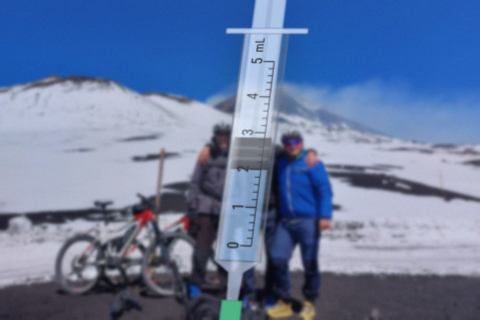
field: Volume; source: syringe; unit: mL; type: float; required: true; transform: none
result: 2 mL
